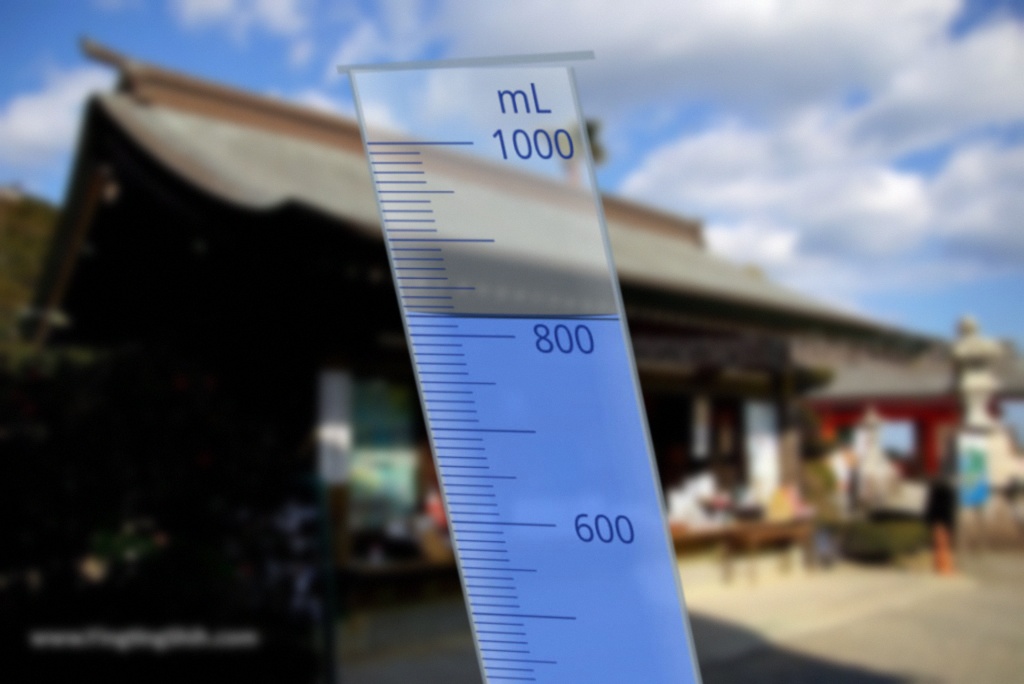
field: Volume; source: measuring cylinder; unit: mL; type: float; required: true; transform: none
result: 820 mL
